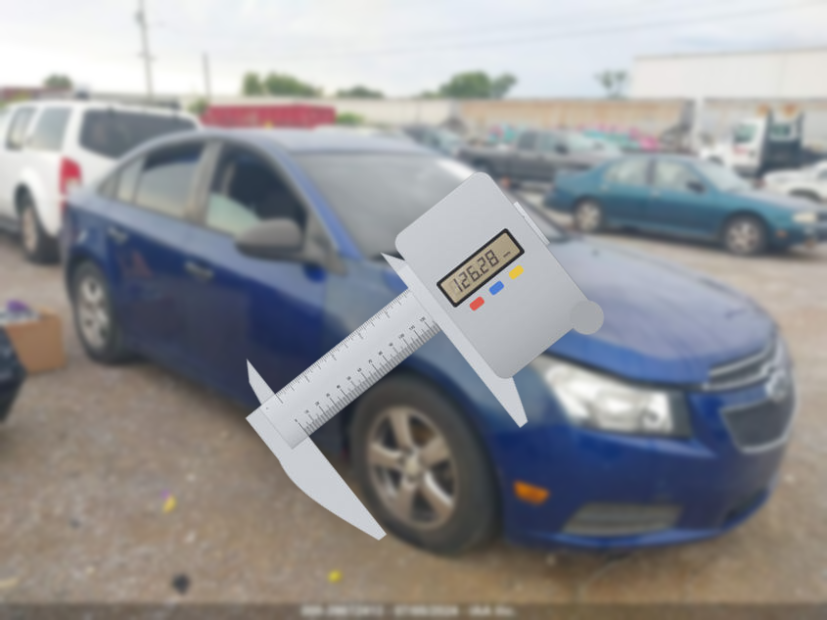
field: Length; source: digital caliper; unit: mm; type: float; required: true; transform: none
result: 126.28 mm
